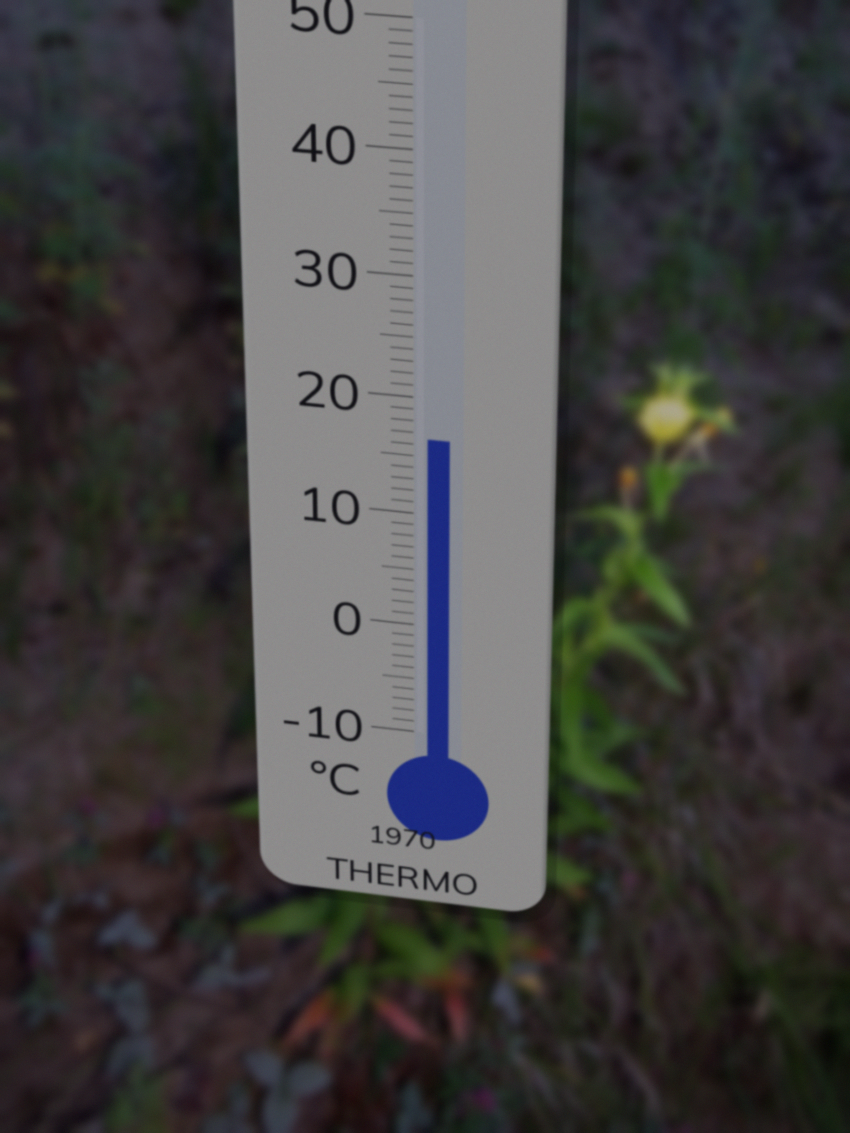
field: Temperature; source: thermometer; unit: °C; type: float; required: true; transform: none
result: 16.5 °C
